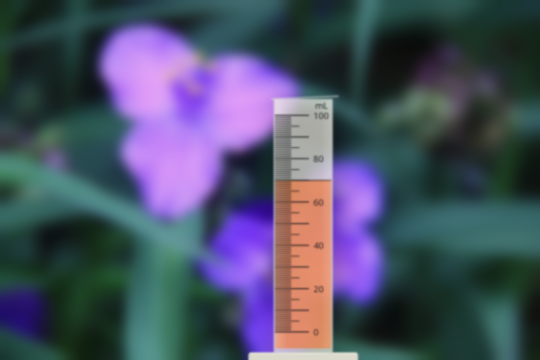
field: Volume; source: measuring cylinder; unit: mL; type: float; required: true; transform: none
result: 70 mL
